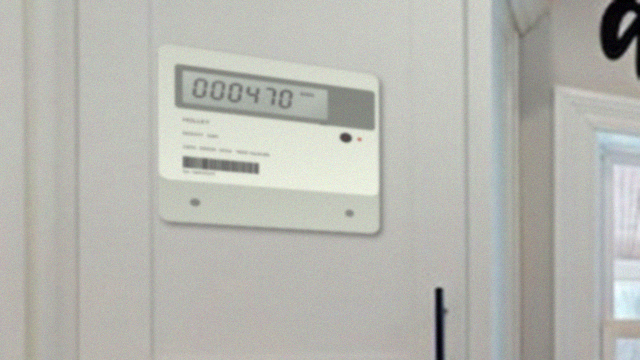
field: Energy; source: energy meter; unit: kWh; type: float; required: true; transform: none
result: 470 kWh
